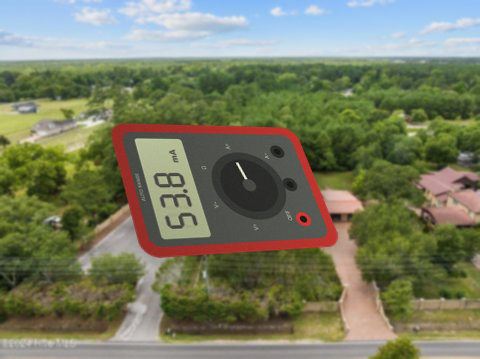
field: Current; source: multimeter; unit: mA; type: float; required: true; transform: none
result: 53.8 mA
